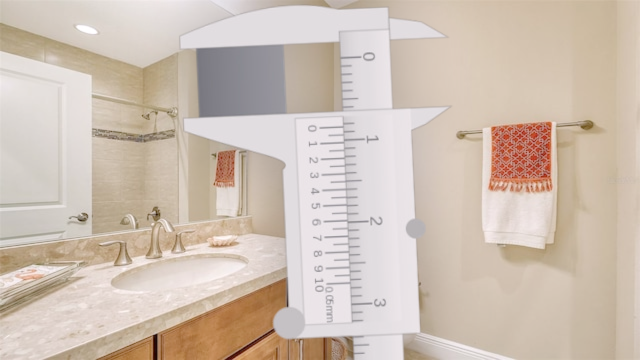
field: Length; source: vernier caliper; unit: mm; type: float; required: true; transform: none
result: 8.4 mm
